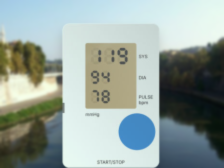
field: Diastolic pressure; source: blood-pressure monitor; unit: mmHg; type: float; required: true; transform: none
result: 94 mmHg
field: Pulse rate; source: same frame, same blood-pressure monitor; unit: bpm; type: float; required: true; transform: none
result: 78 bpm
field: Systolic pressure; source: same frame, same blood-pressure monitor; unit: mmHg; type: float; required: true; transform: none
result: 119 mmHg
